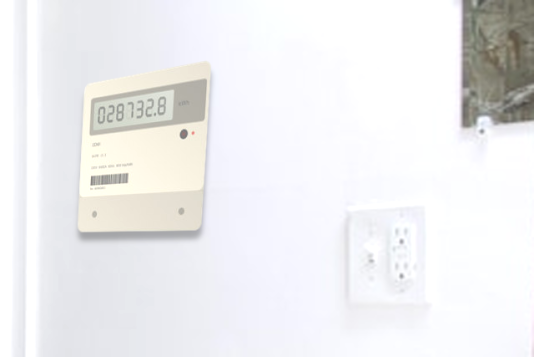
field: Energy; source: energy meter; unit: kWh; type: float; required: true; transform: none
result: 28732.8 kWh
